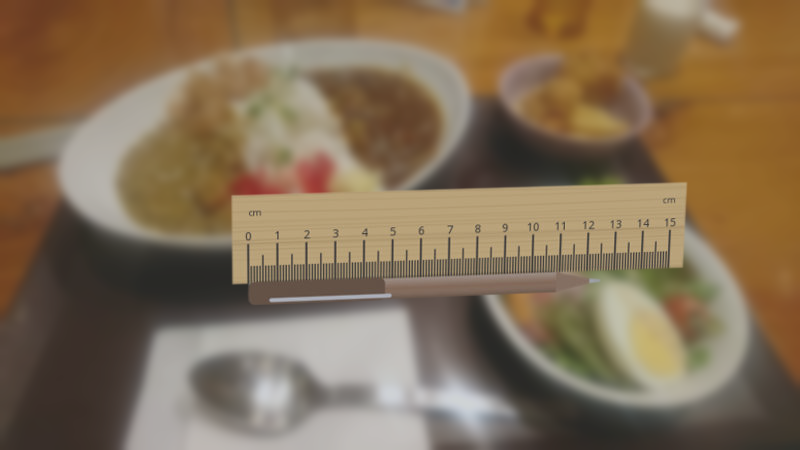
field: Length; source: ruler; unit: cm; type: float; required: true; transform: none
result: 12.5 cm
